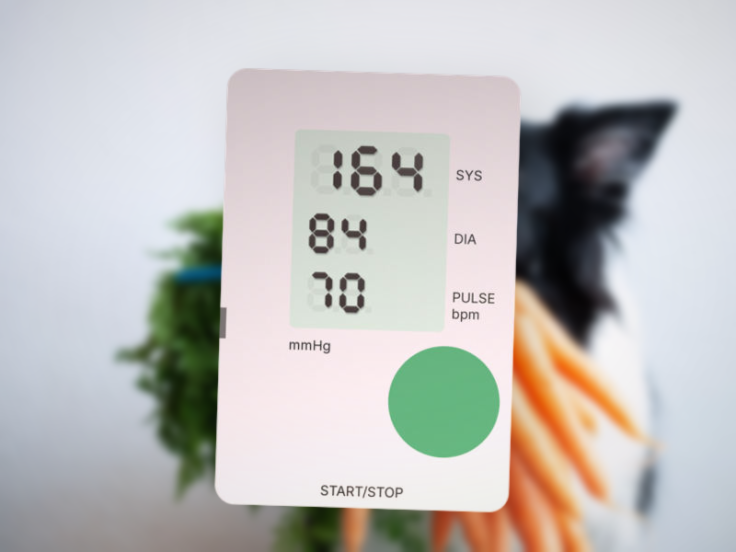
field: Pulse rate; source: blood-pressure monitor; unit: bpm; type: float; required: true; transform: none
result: 70 bpm
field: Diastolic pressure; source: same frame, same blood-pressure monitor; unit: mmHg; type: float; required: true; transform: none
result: 84 mmHg
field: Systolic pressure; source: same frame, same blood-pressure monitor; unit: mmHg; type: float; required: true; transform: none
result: 164 mmHg
